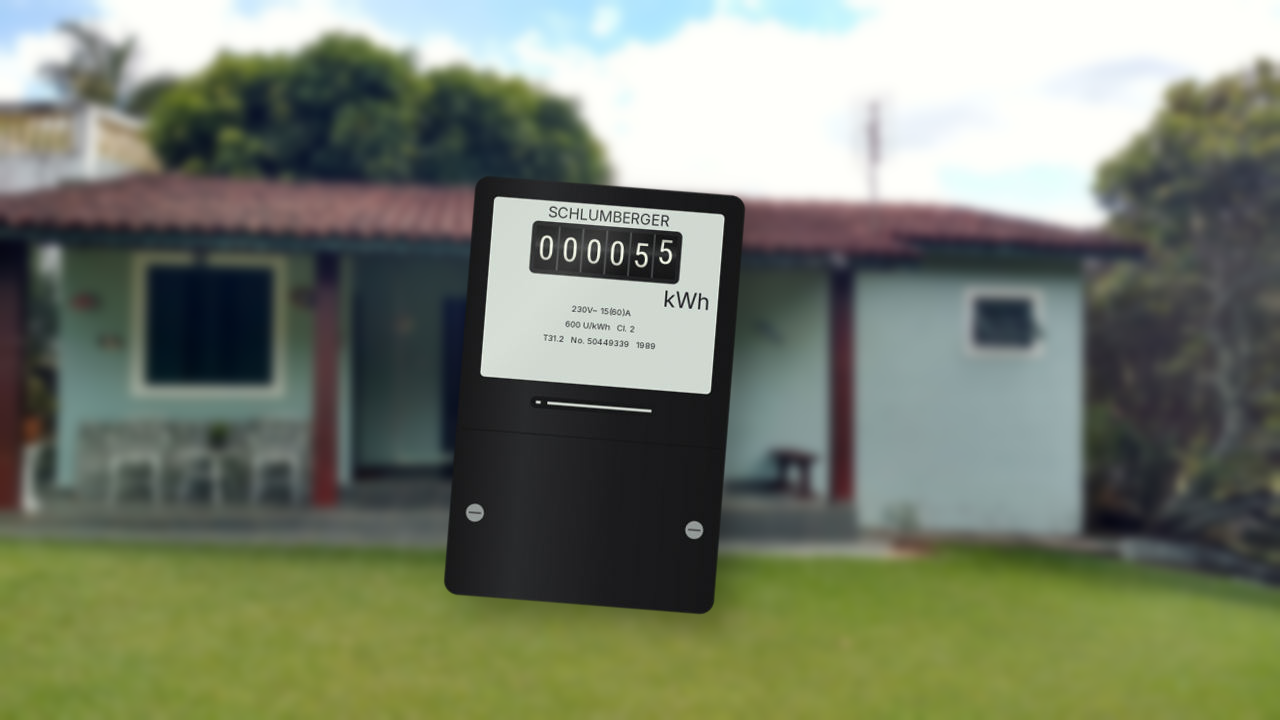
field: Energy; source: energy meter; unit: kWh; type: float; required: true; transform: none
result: 55 kWh
